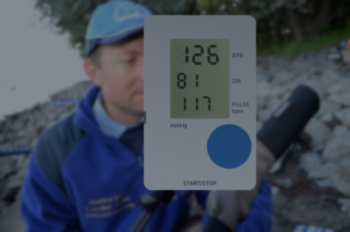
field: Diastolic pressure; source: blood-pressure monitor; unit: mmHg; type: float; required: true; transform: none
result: 81 mmHg
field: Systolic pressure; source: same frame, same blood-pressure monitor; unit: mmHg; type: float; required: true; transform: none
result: 126 mmHg
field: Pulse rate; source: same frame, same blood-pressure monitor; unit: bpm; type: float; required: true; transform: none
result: 117 bpm
